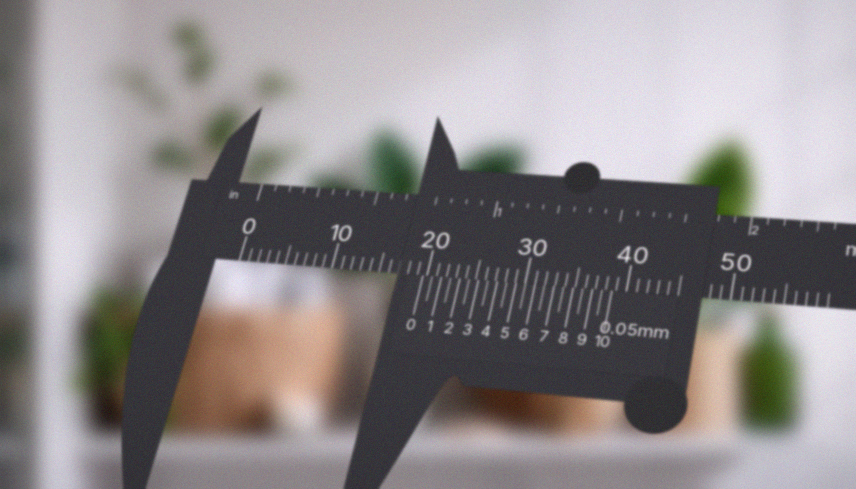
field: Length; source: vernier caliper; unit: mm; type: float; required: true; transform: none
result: 19.6 mm
